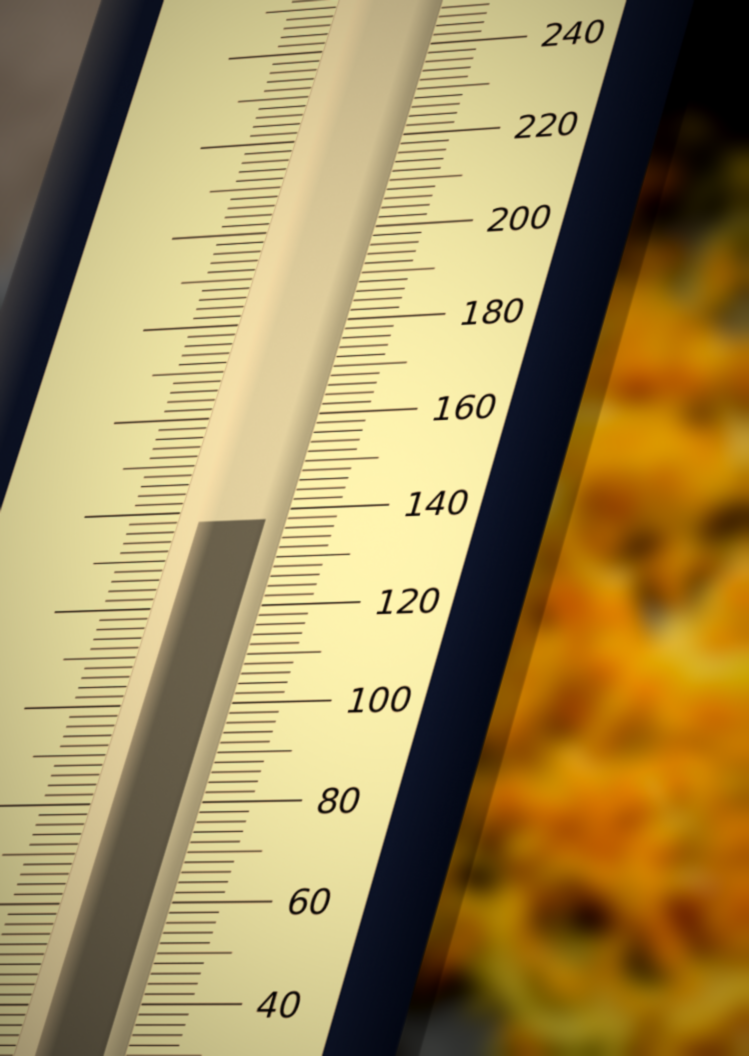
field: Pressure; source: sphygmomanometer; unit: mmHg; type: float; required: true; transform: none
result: 138 mmHg
